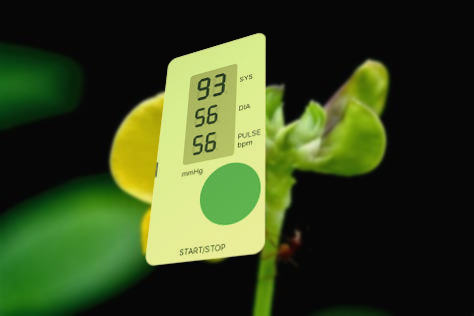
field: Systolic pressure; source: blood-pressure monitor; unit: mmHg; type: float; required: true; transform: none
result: 93 mmHg
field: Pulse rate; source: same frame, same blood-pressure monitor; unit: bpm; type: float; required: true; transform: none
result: 56 bpm
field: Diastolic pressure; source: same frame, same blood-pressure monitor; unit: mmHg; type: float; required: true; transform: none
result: 56 mmHg
